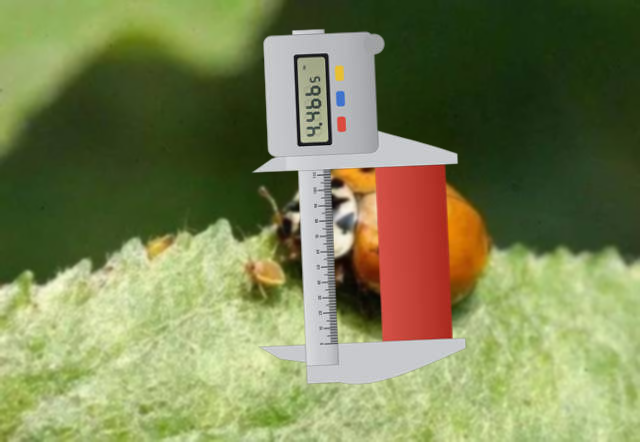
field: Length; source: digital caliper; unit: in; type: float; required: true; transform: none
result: 4.4665 in
